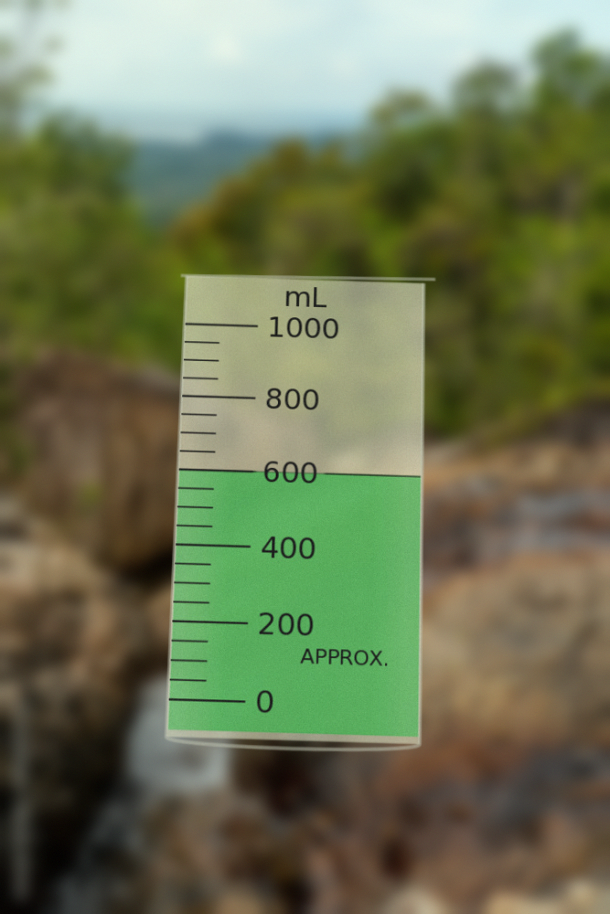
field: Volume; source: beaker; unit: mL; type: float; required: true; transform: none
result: 600 mL
